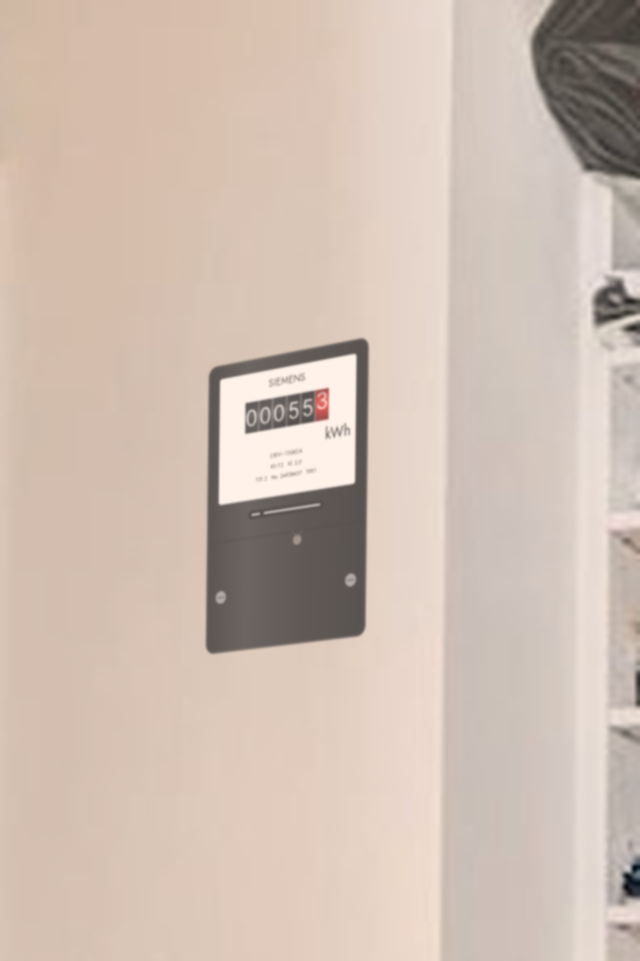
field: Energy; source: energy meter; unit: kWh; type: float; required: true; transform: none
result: 55.3 kWh
